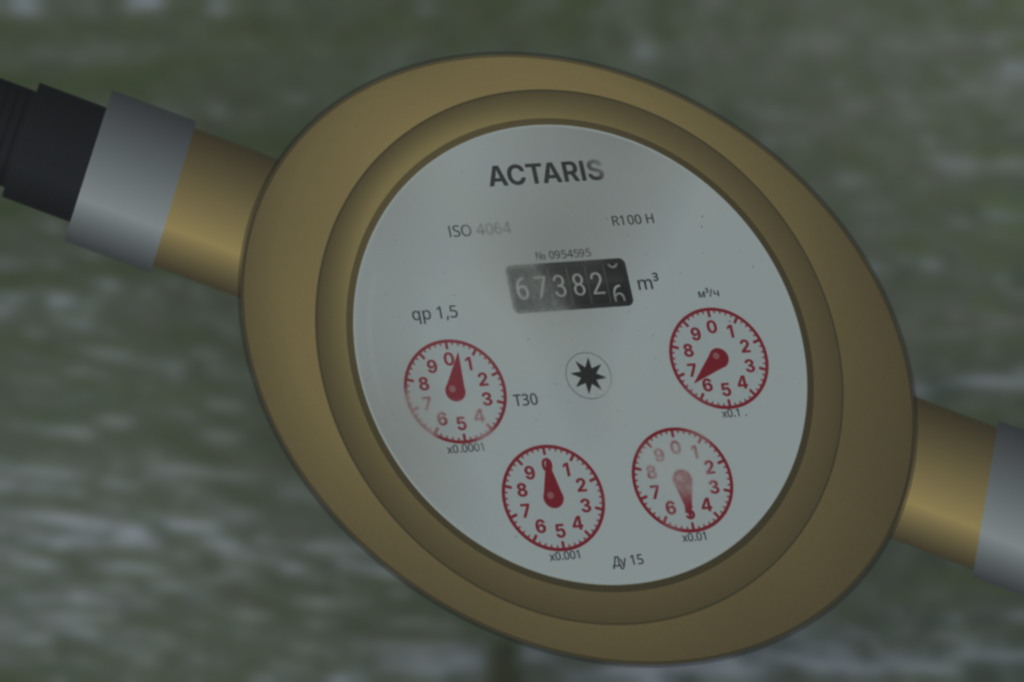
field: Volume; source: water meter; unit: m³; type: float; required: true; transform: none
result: 673825.6500 m³
